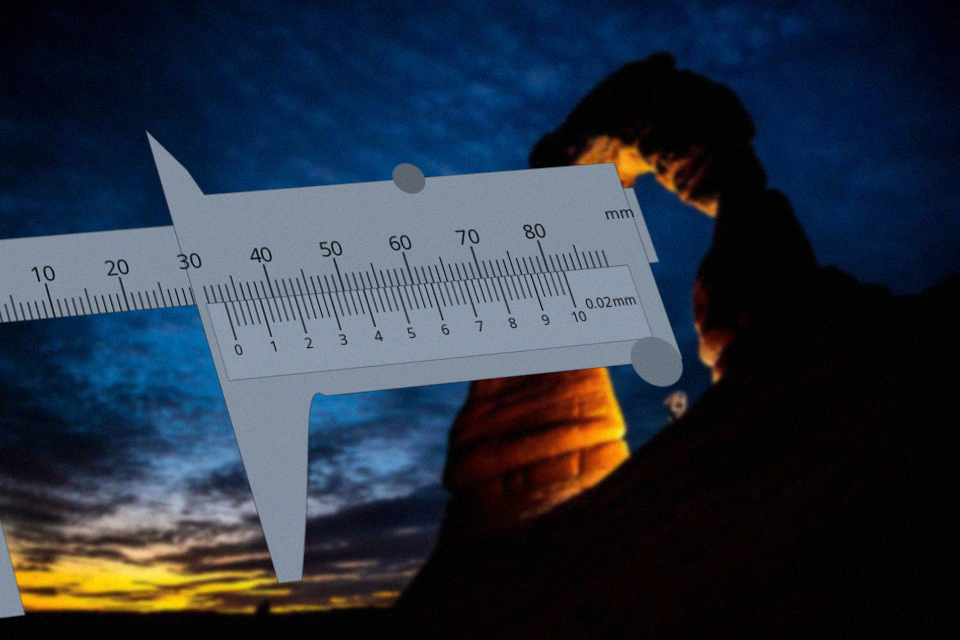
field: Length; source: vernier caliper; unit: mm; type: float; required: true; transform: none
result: 33.2 mm
